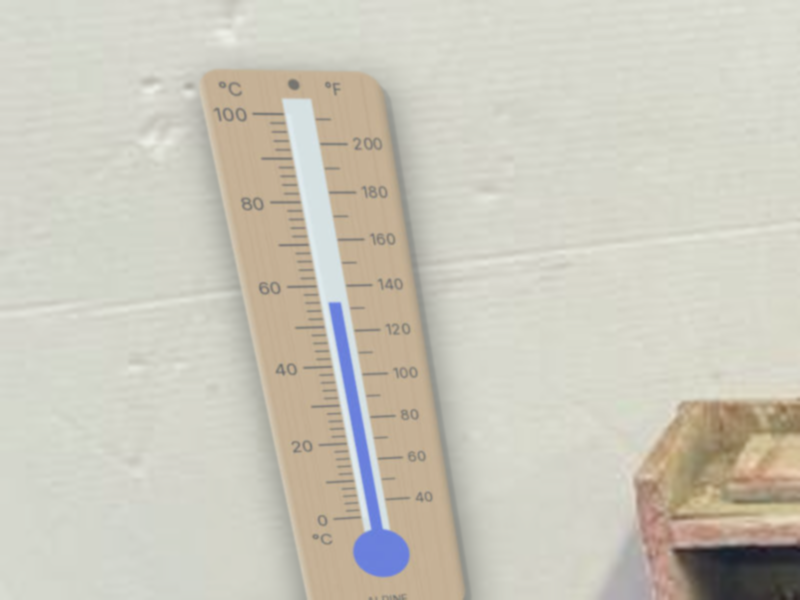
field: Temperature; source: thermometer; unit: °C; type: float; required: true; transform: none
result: 56 °C
